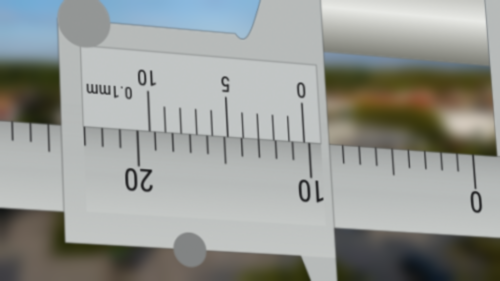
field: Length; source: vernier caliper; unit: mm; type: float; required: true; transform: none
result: 10.3 mm
